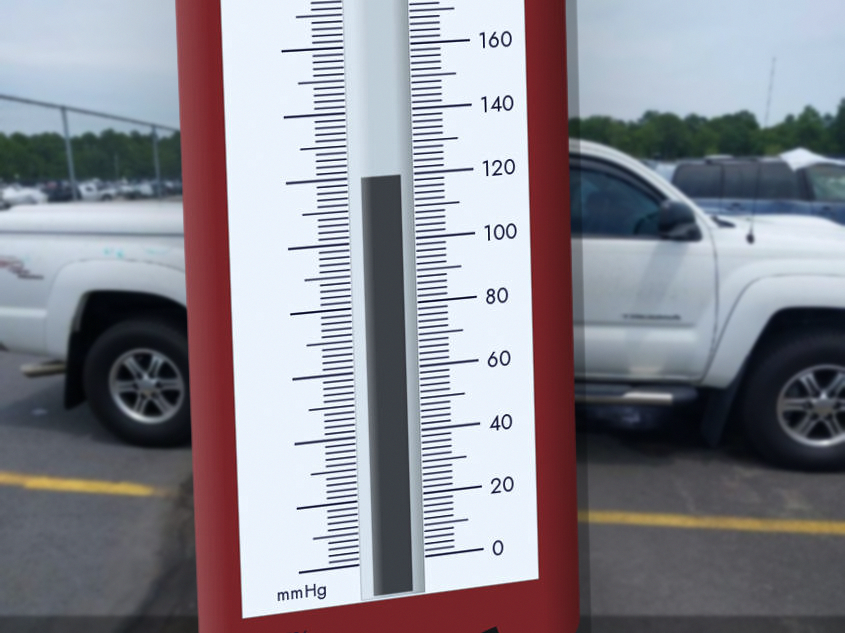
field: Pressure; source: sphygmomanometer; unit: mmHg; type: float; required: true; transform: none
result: 120 mmHg
